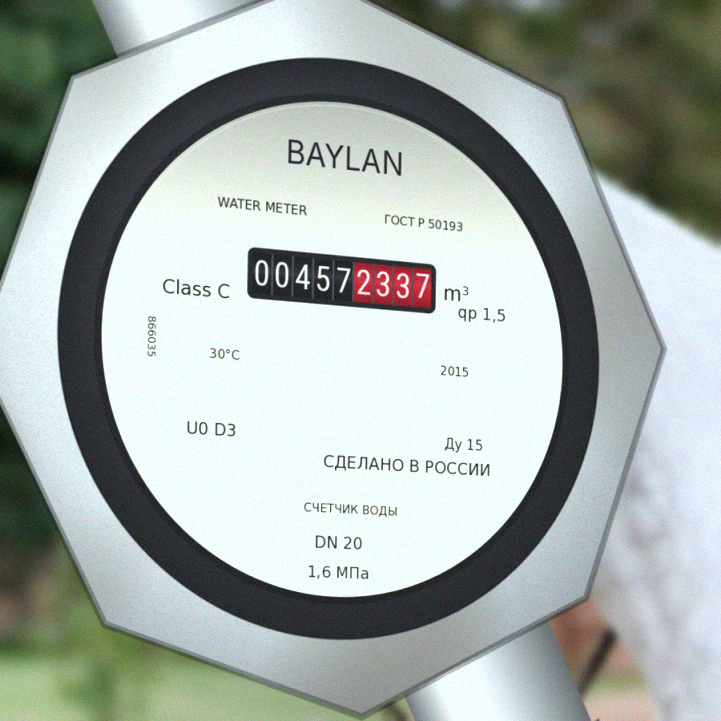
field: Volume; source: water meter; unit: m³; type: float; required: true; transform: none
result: 457.2337 m³
